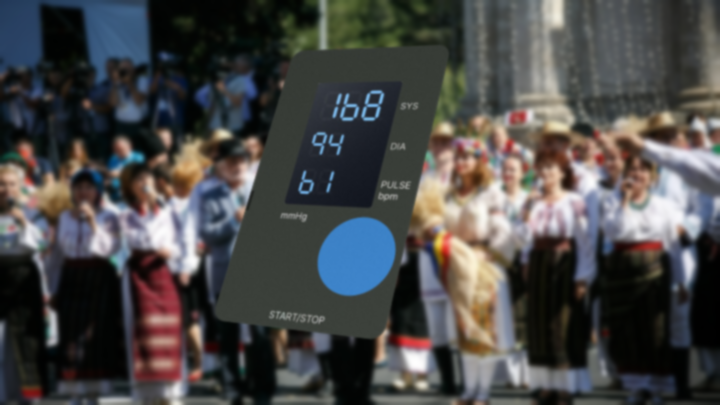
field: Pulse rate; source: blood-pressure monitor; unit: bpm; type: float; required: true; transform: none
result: 61 bpm
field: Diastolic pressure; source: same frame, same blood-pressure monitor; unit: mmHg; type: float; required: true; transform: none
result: 94 mmHg
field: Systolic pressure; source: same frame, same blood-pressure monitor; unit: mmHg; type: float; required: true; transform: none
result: 168 mmHg
